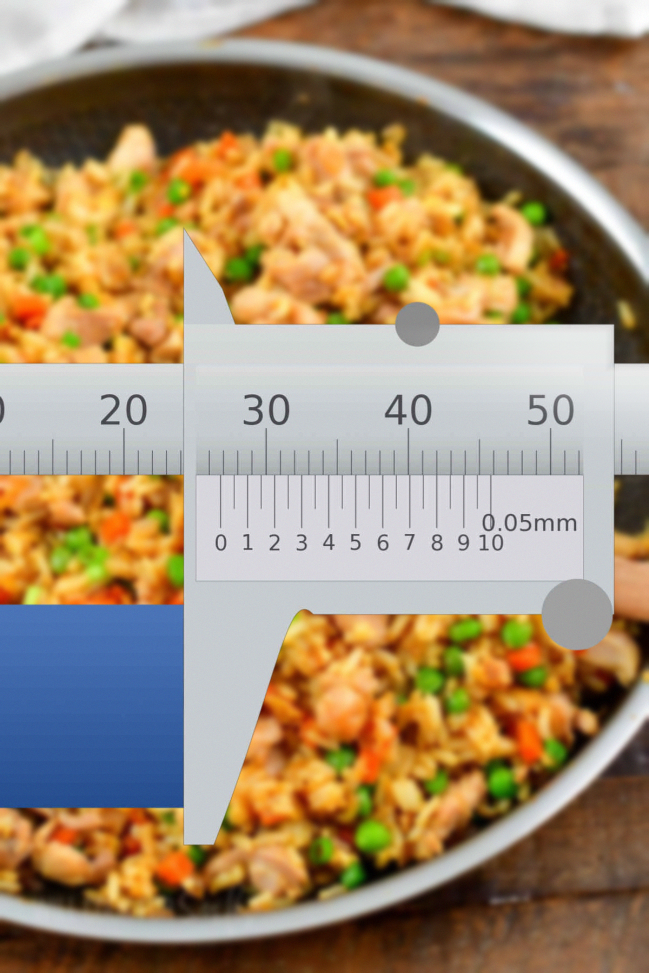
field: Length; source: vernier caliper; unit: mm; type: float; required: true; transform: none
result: 26.8 mm
